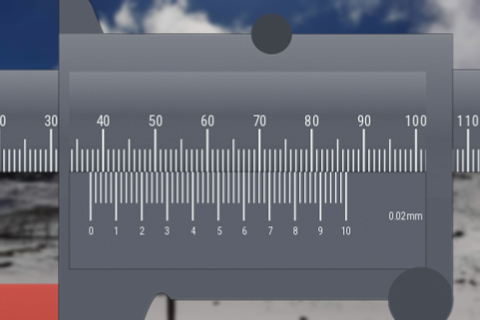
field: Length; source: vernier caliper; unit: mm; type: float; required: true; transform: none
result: 37.6 mm
